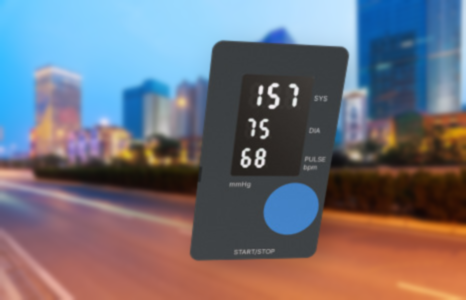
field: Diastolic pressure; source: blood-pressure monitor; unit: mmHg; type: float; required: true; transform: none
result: 75 mmHg
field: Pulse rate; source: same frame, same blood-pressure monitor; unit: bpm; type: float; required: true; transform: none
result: 68 bpm
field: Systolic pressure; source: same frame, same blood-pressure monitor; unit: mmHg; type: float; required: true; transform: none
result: 157 mmHg
